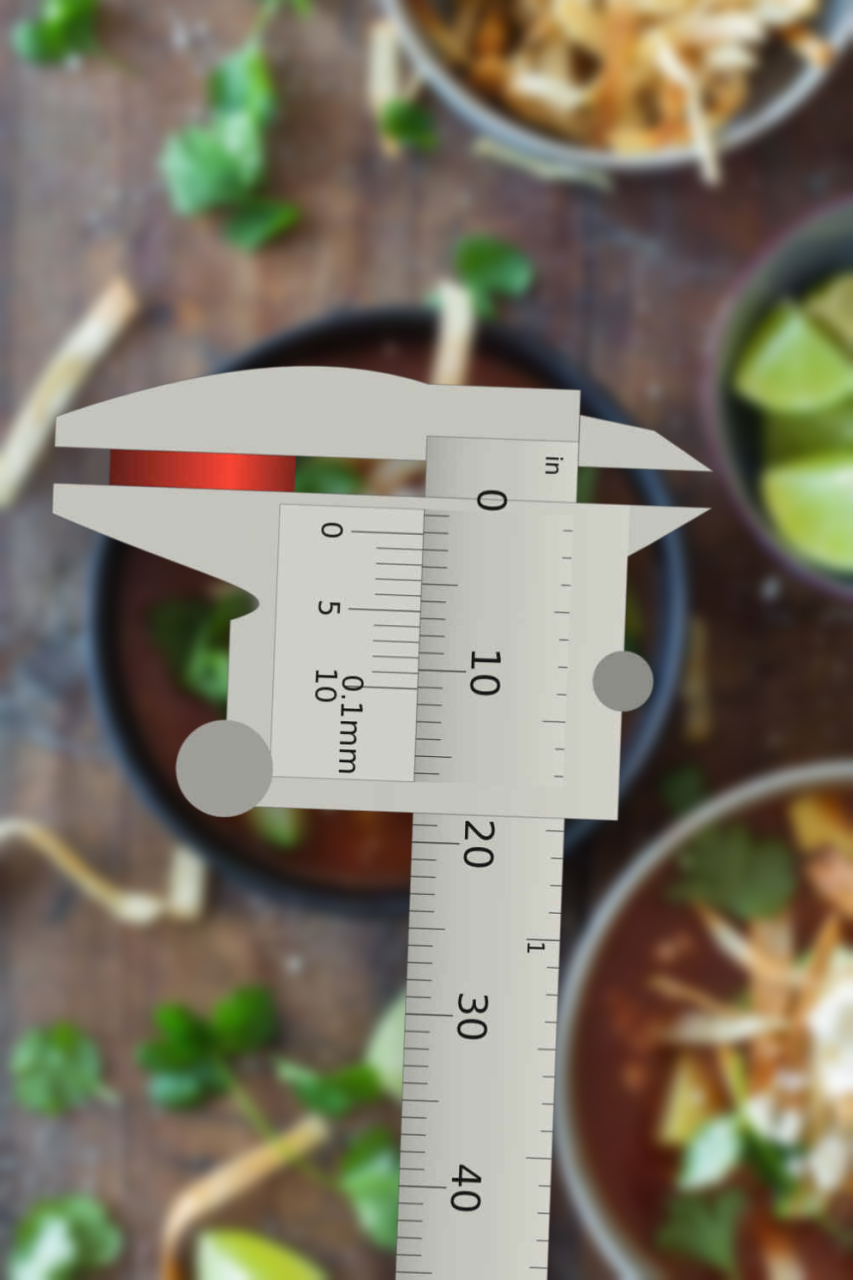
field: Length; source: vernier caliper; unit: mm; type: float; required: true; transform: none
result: 2.1 mm
